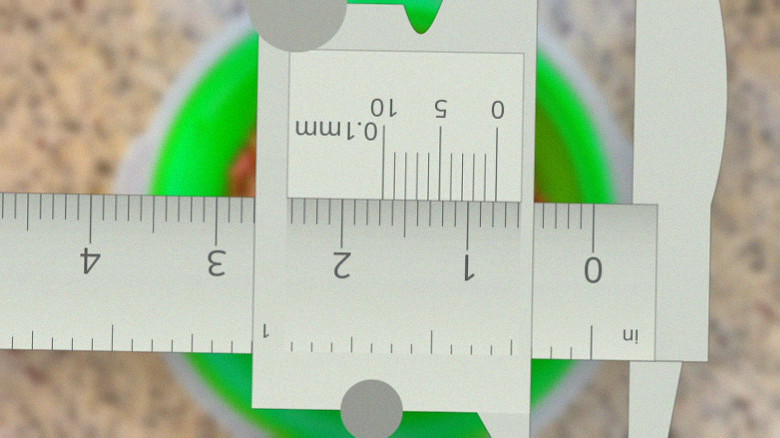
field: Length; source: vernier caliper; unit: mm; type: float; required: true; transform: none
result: 7.8 mm
